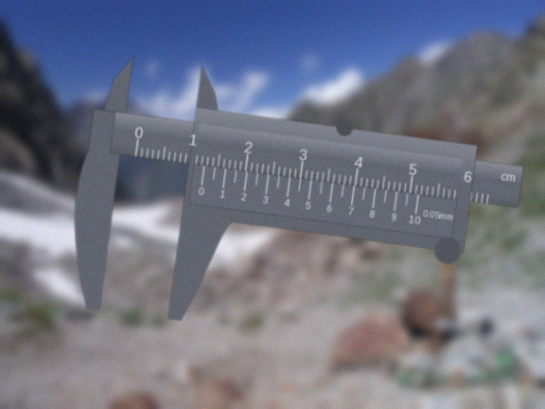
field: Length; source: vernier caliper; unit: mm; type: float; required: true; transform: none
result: 12.5 mm
